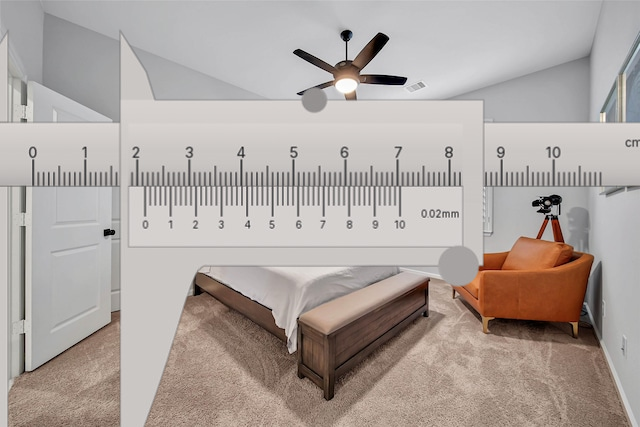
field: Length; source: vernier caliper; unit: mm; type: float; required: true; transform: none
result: 21.5 mm
